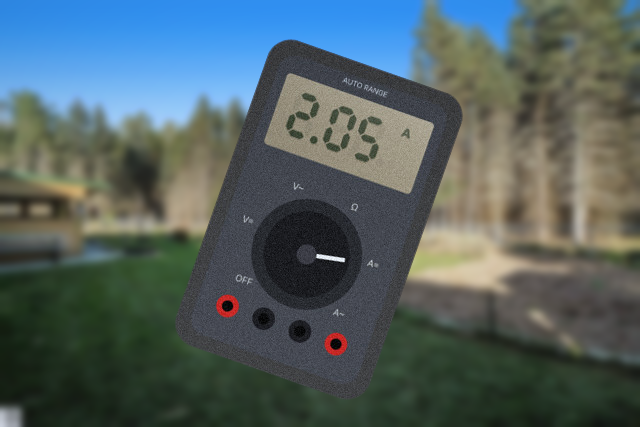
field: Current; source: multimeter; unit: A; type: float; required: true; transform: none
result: 2.05 A
